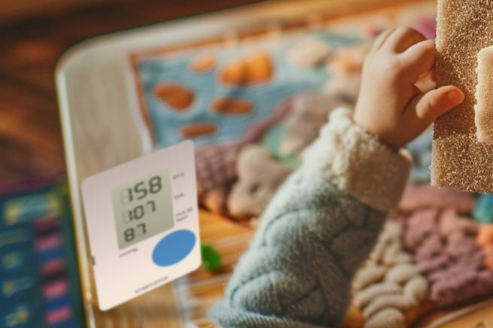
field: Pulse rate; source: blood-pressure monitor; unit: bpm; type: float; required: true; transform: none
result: 87 bpm
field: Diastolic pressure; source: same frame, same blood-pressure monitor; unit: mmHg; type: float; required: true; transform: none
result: 107 mmHg
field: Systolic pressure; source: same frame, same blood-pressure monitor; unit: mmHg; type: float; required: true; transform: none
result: 158 mmHg
